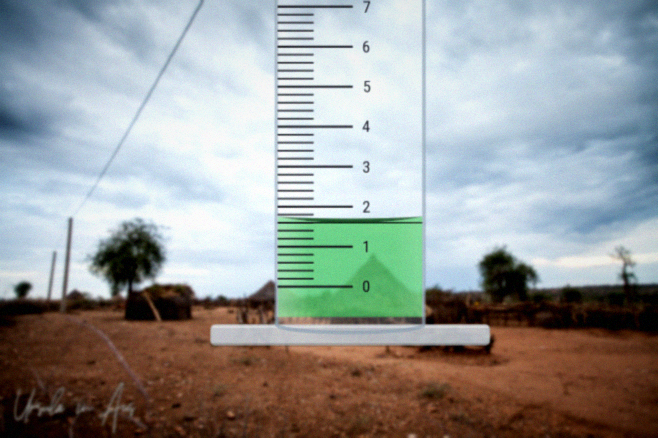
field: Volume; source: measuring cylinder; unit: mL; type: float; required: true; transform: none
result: 1.6 mL
